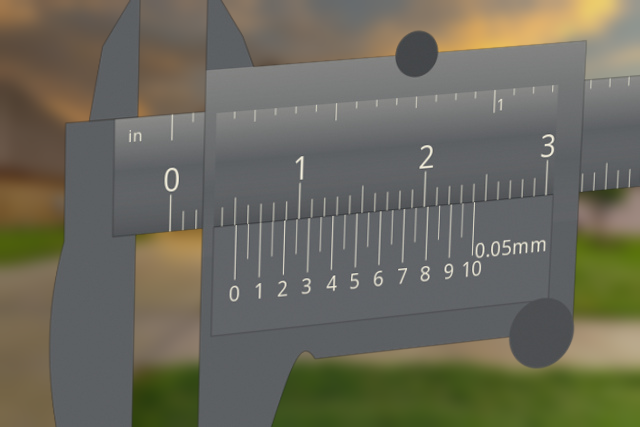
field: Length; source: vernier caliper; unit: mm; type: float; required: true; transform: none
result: 5.1 mm
